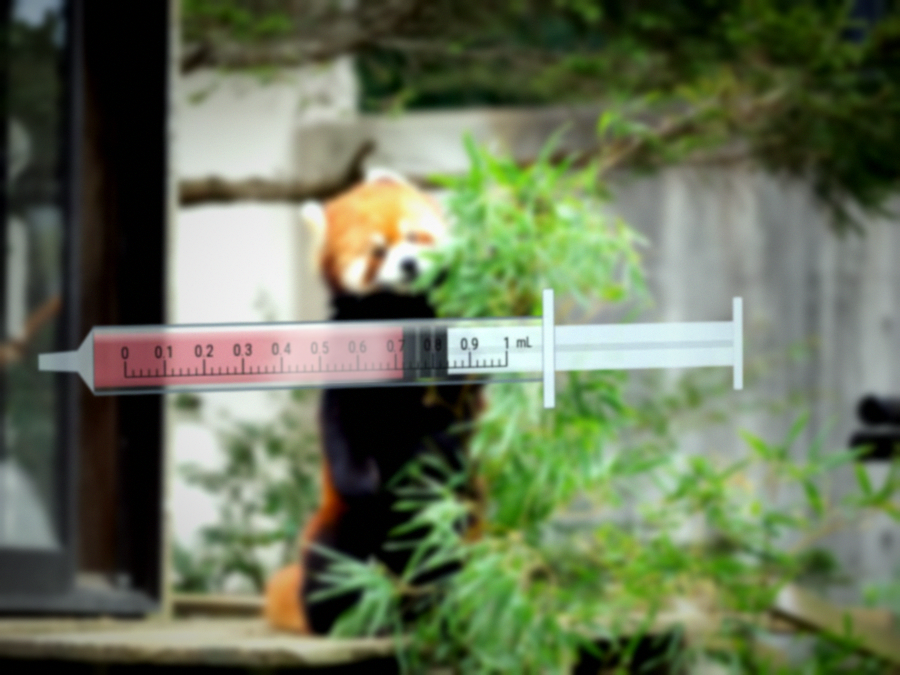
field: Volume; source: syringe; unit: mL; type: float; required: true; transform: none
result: 0.72 mL
